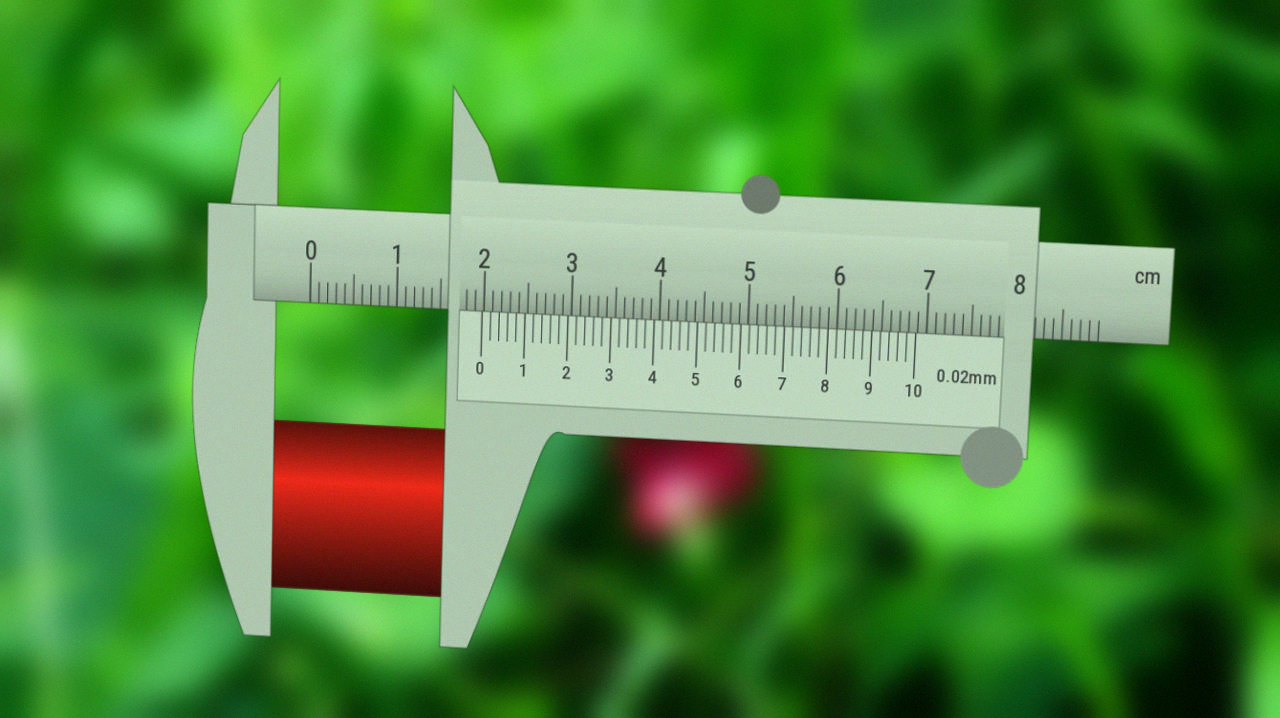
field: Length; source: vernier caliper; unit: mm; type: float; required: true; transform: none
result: 19.8 mm
